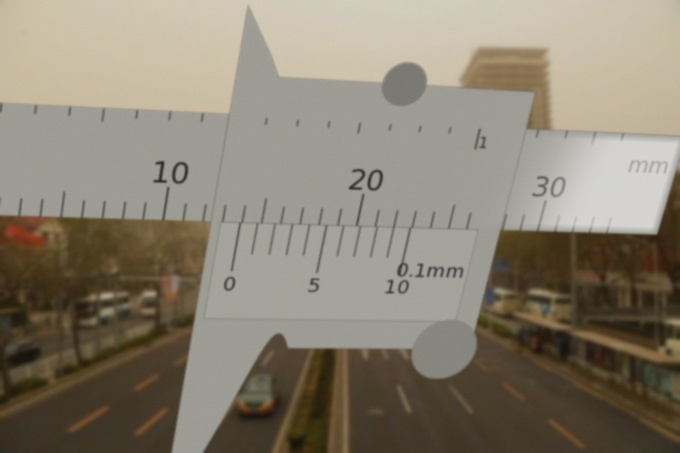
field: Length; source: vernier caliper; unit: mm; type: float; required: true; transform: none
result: 13.9 mm
